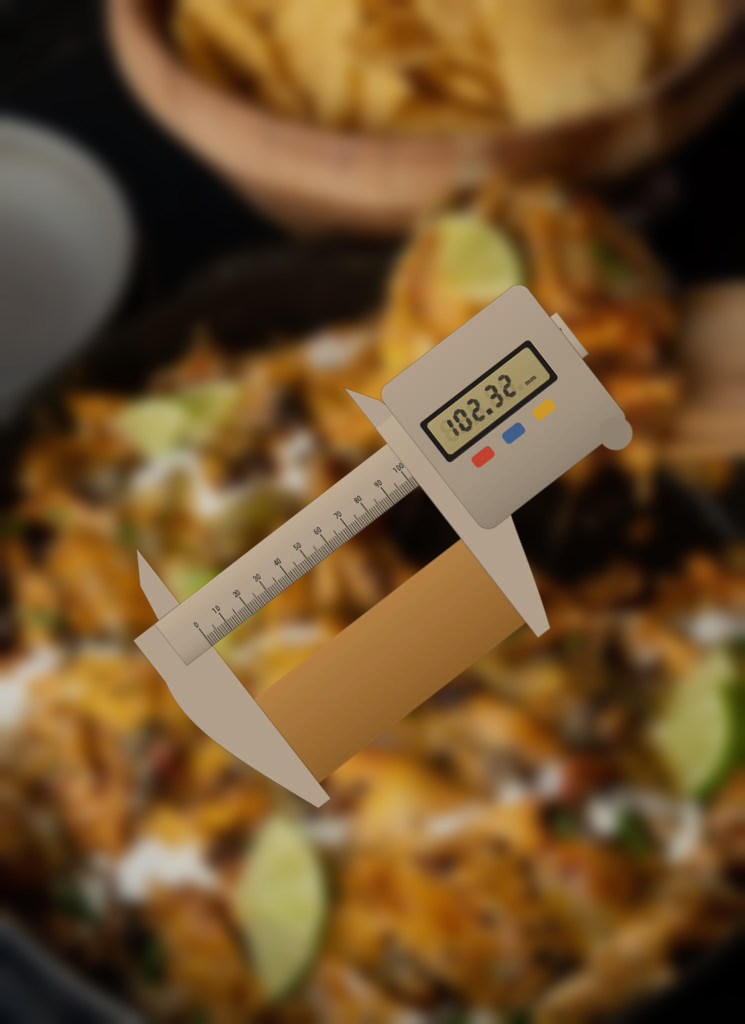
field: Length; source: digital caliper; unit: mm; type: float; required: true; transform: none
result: 102.32 mm
